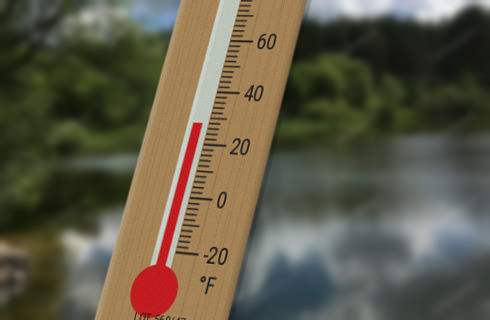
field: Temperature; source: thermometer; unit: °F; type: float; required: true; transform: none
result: 28 °F
